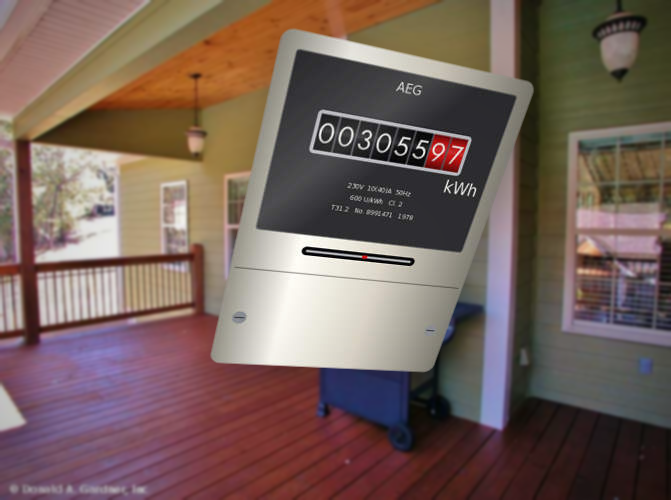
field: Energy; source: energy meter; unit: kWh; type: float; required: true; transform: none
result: 3055.97 kWh
